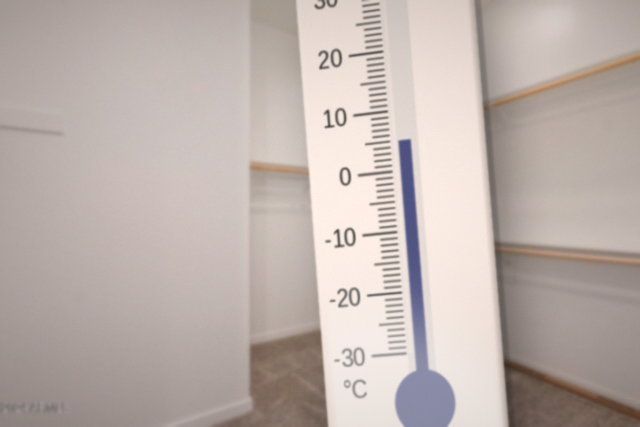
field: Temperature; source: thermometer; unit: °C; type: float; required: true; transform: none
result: 5 °C
